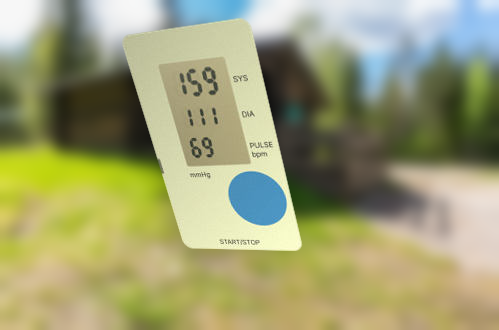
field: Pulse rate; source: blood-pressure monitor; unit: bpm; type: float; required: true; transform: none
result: 69 bpm
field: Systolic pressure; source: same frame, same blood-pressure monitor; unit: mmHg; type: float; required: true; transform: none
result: 159 mmHg
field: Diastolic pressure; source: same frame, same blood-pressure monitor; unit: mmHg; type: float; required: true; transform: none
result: 111 mmHg
